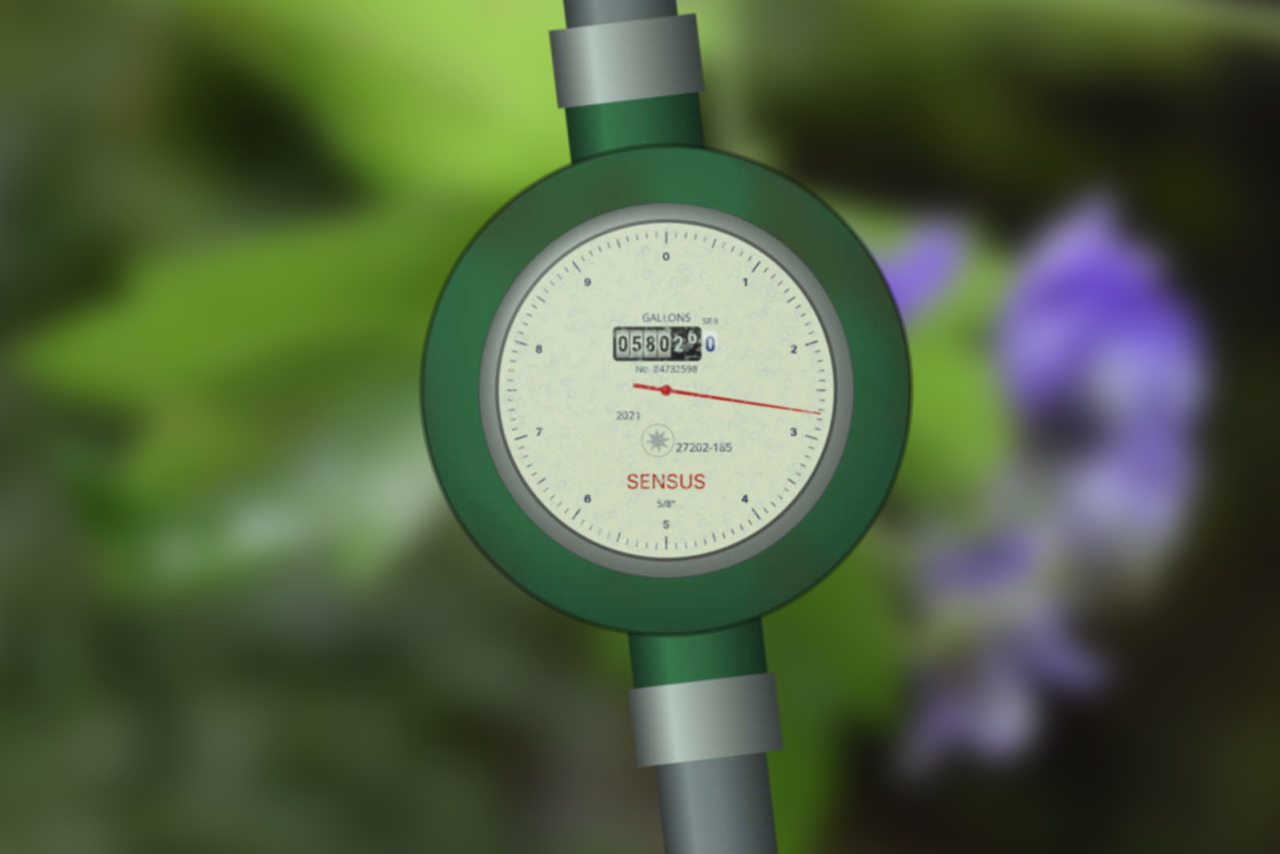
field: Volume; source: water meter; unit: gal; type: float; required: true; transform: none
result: 580262.7 gal
